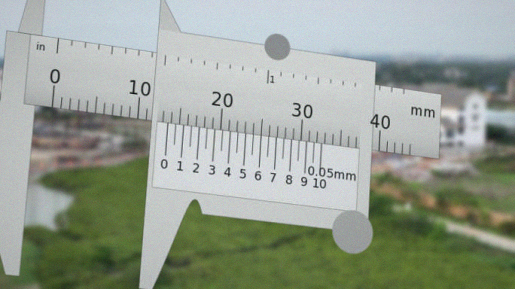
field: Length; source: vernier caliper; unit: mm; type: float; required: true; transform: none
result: 13.6 mm
